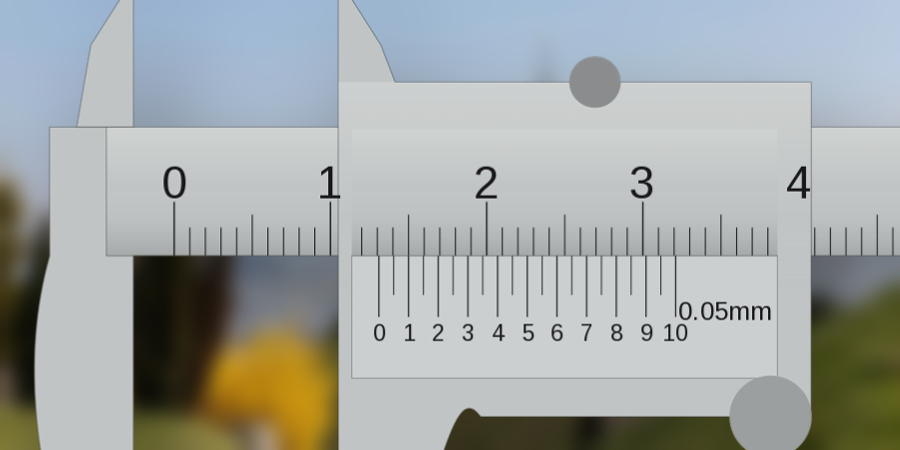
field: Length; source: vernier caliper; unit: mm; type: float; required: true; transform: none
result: 13.1 mm
